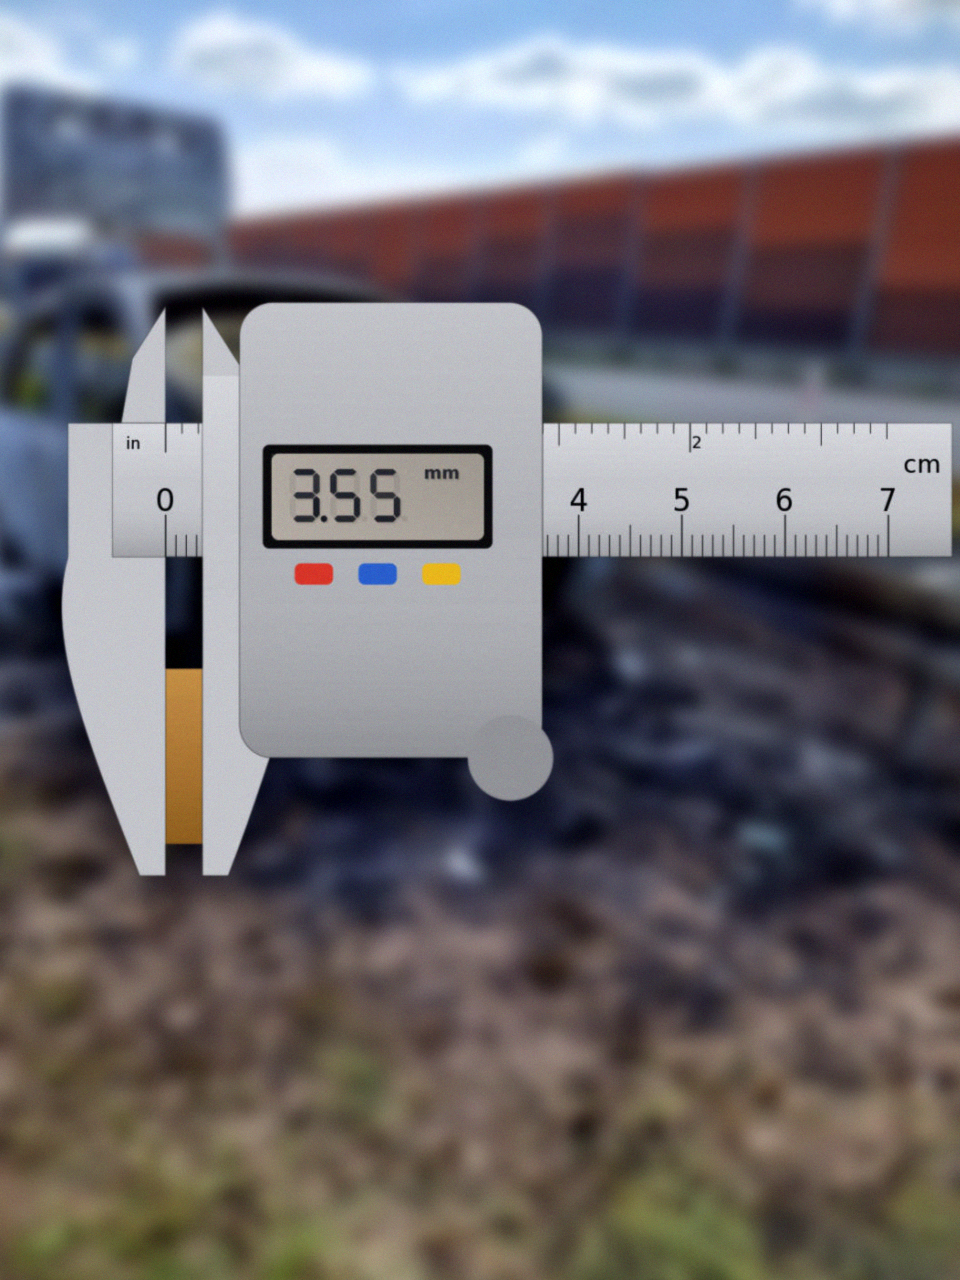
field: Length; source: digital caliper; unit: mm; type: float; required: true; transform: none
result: 3.55 mm
